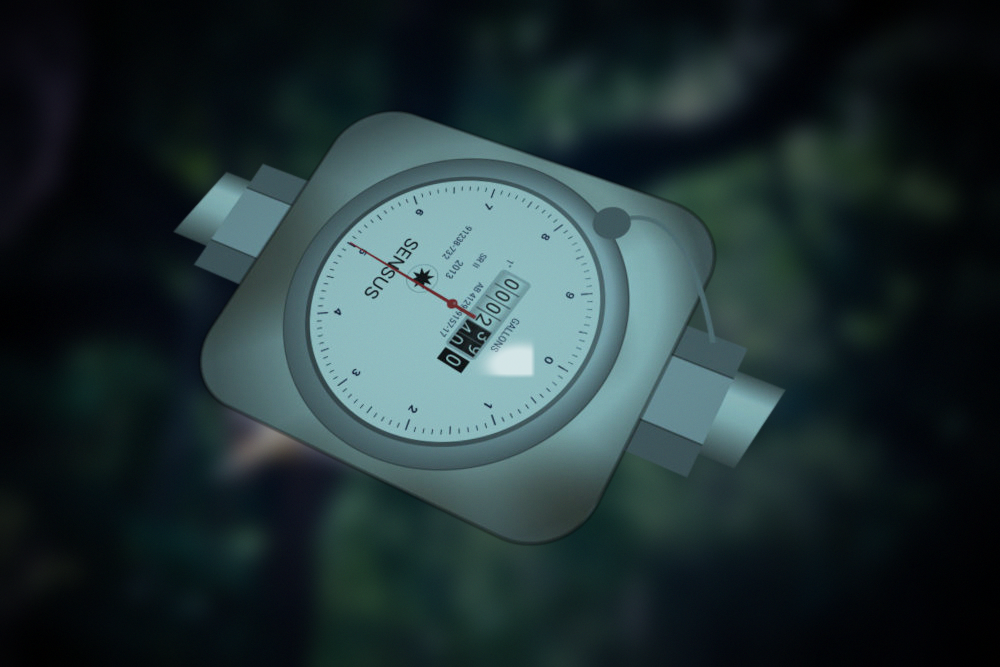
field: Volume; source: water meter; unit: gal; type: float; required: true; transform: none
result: 2395.0 gal
